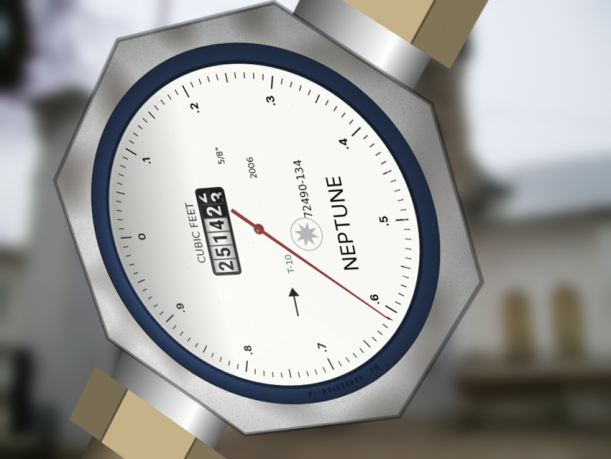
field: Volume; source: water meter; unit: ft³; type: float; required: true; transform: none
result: 251422.61 ft³
